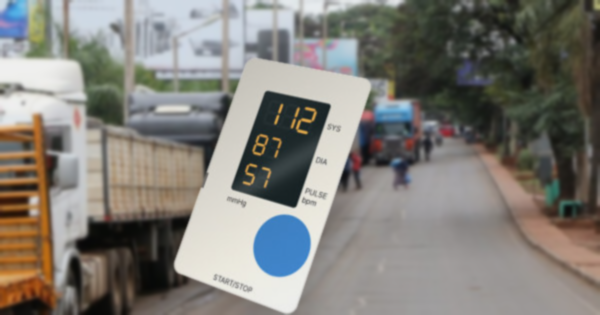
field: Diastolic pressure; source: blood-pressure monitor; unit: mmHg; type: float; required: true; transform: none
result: 87 mmHg
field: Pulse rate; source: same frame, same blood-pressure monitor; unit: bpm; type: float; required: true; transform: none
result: 57 bpm
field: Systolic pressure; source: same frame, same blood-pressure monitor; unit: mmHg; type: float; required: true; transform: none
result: 112 mmHg
